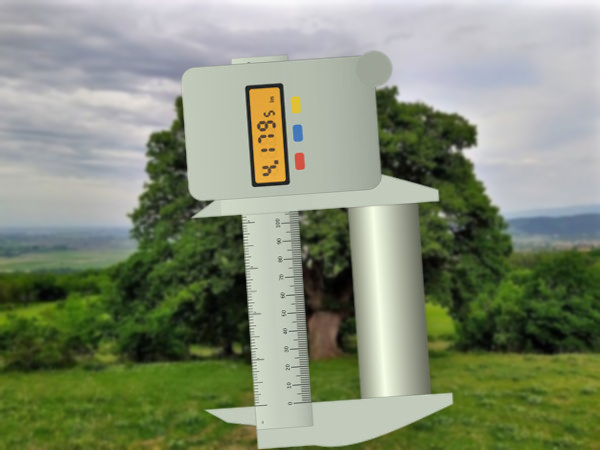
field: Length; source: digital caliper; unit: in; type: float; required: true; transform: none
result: 4.1795 in
